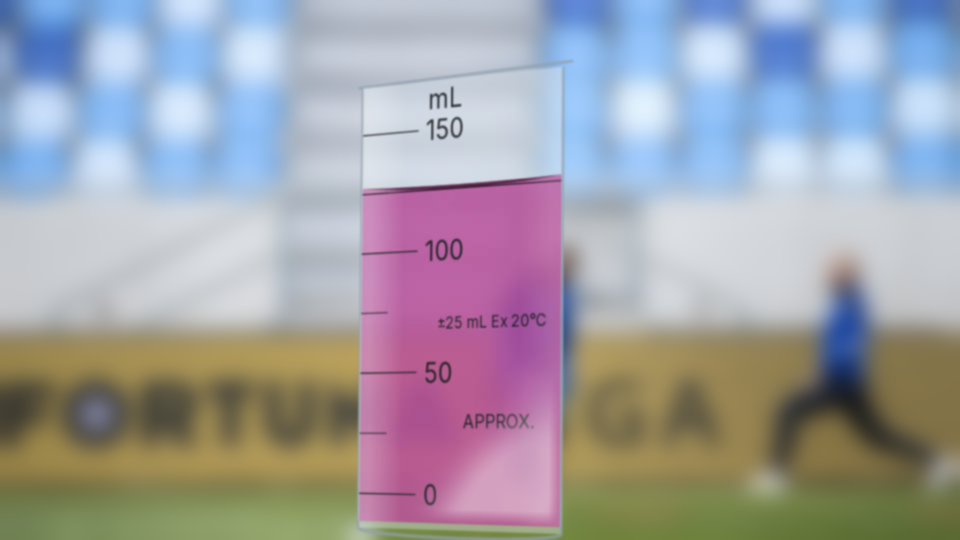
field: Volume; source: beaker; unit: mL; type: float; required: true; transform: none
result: 125 mL
